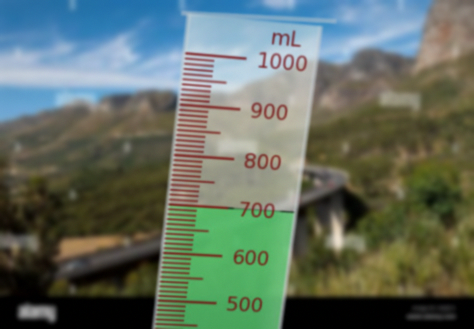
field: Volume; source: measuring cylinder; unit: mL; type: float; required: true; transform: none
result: 700 mL
